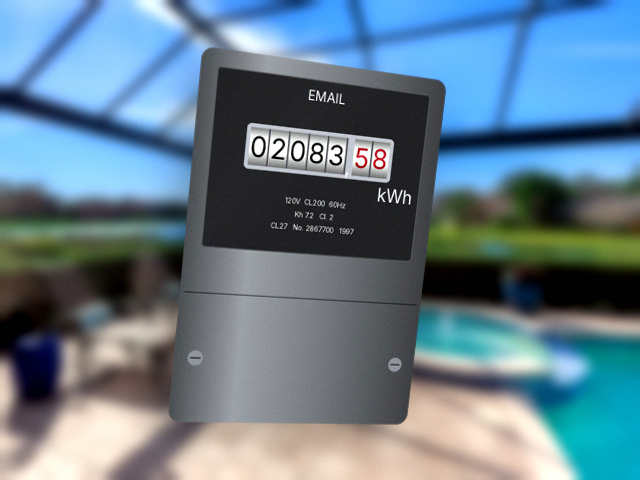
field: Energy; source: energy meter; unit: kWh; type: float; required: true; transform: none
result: 2083.58 kWh
